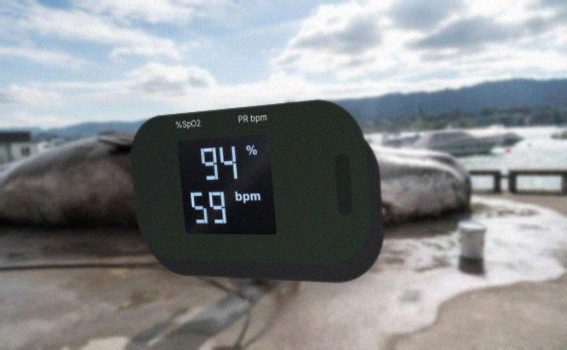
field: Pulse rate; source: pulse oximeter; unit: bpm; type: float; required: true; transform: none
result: 59 bpm
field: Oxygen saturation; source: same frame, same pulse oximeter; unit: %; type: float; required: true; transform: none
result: 94 %
